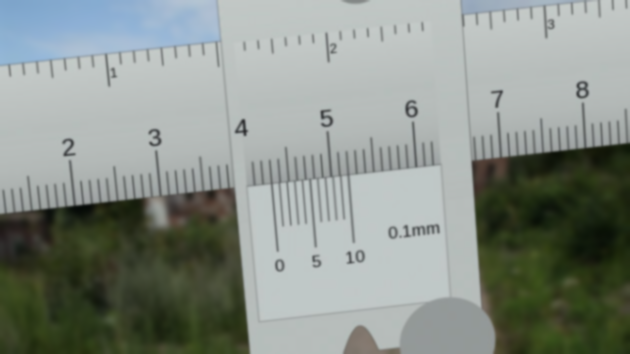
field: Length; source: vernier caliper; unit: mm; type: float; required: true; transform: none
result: 43.0 mm
